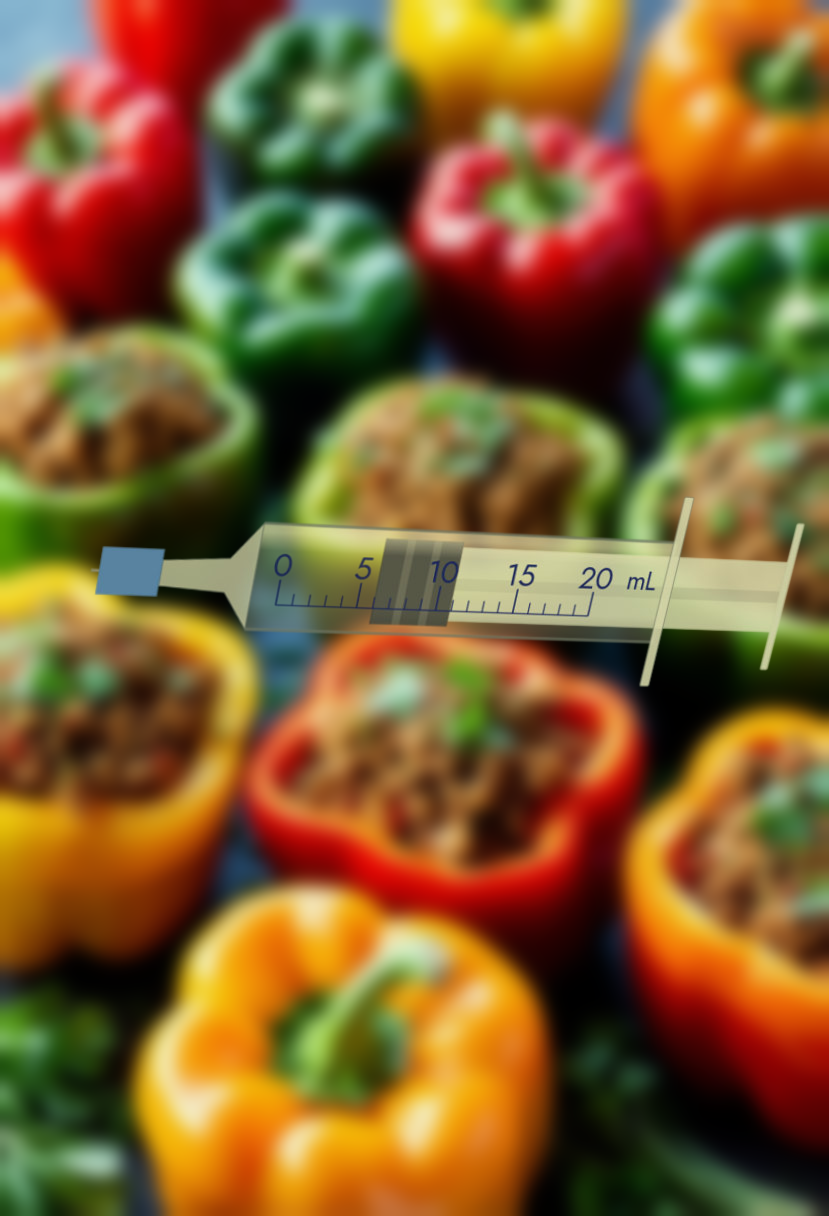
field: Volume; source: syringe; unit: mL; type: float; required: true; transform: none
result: 6 mL
